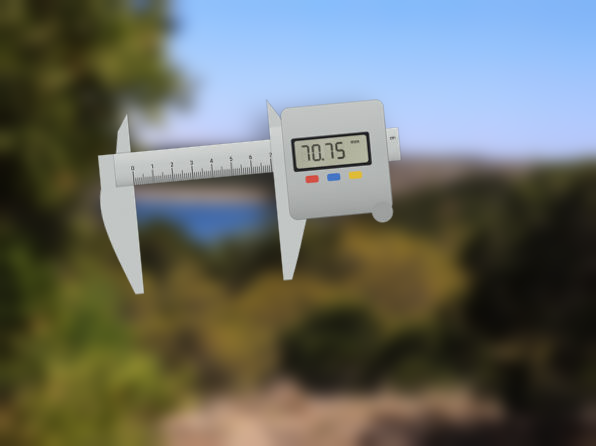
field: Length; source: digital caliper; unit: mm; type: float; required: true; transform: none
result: 70.75 mm
